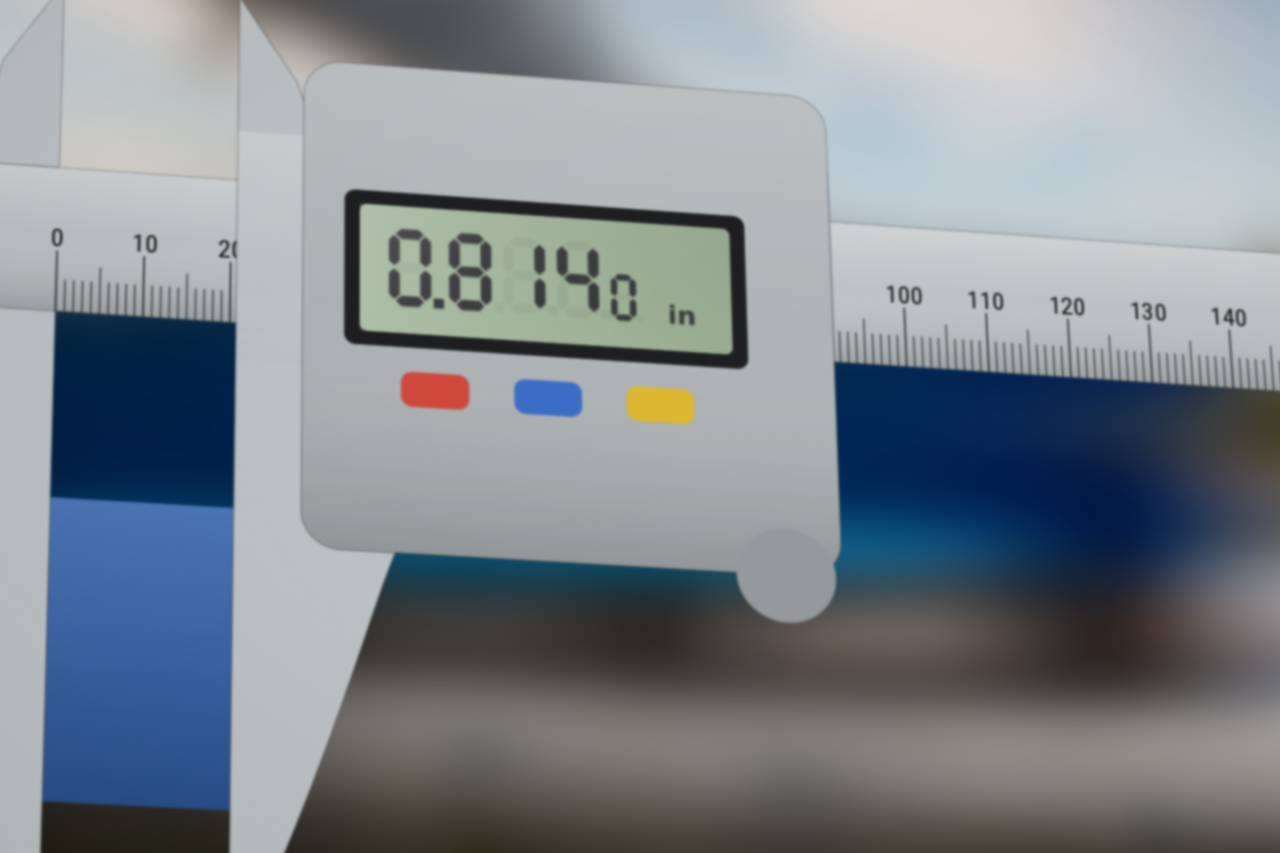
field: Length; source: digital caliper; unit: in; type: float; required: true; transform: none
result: 0.8140 in
